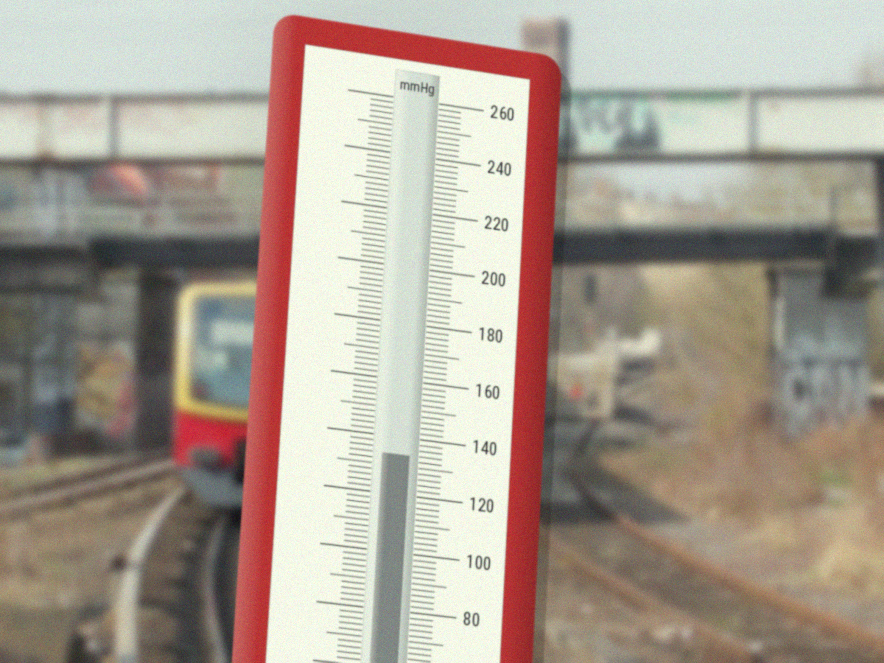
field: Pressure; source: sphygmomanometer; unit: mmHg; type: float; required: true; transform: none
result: 134 mmHg
